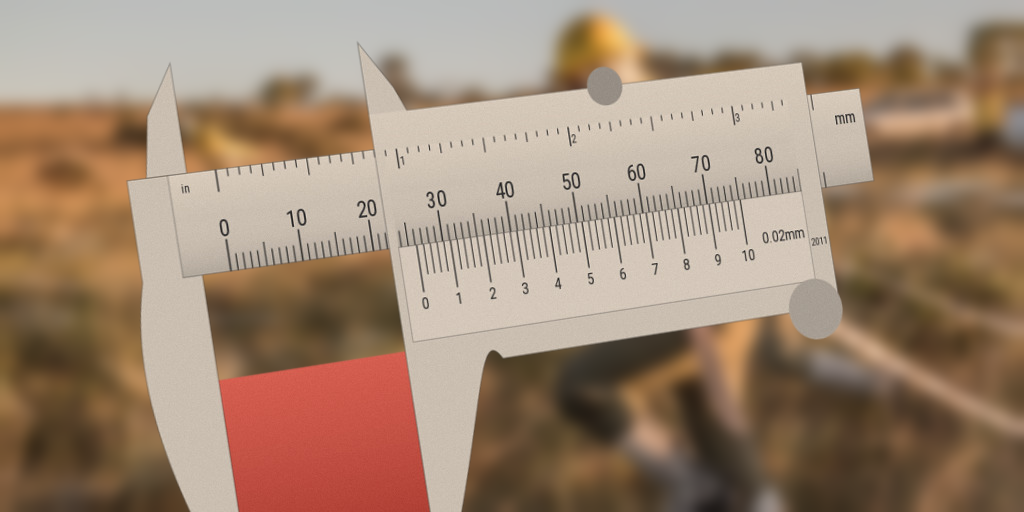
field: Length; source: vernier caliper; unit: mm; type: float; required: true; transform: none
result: 26.2 mm
